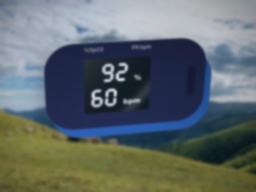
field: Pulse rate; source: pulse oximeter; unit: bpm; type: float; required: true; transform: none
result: 60 bpm
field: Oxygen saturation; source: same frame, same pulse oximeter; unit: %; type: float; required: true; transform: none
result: 92 %
